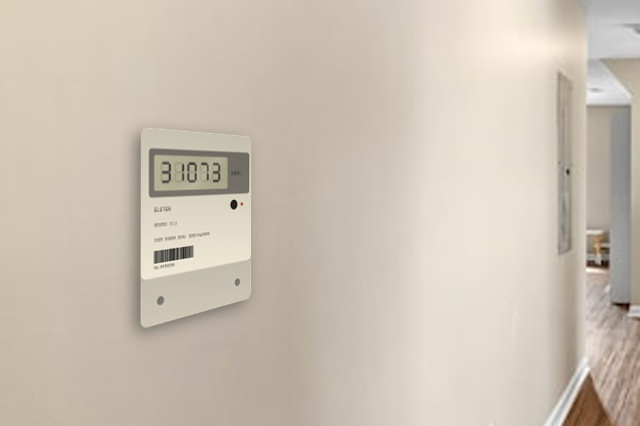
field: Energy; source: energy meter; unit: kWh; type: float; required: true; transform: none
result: 31073 kWh
